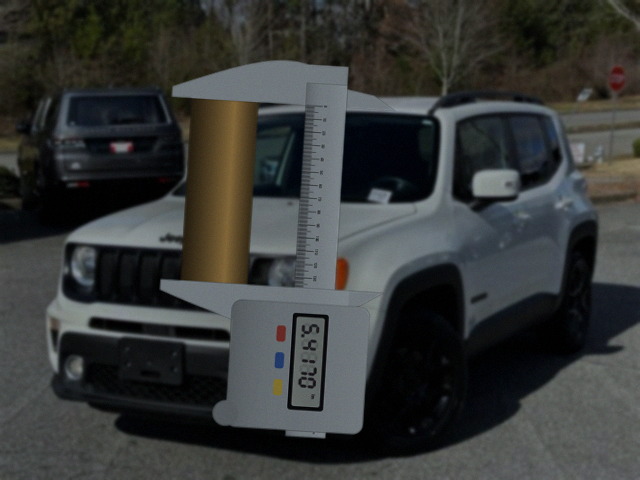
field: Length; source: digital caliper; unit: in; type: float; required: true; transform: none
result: 5.4170 in
